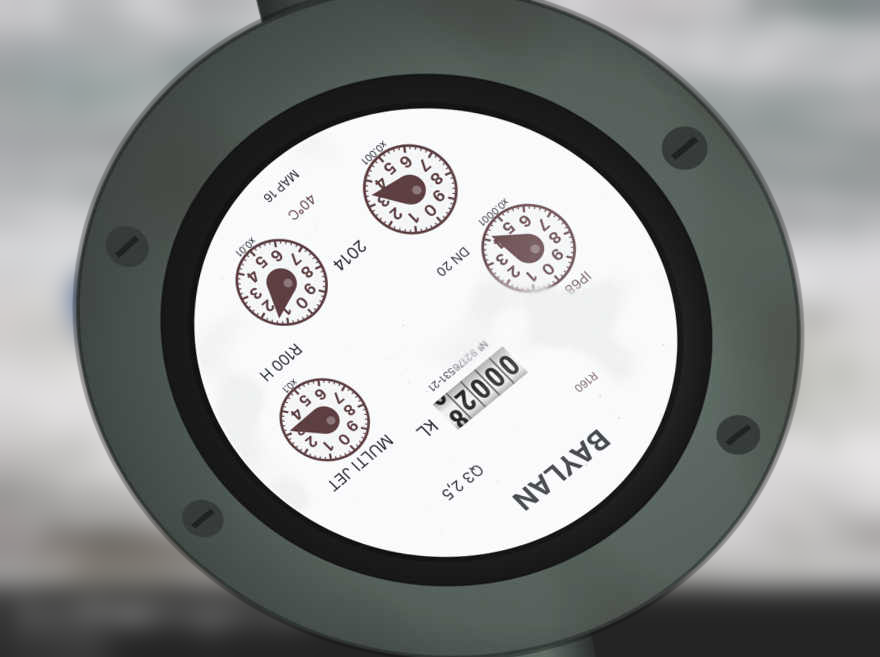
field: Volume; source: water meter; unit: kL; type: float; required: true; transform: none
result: 28.3134 kL
